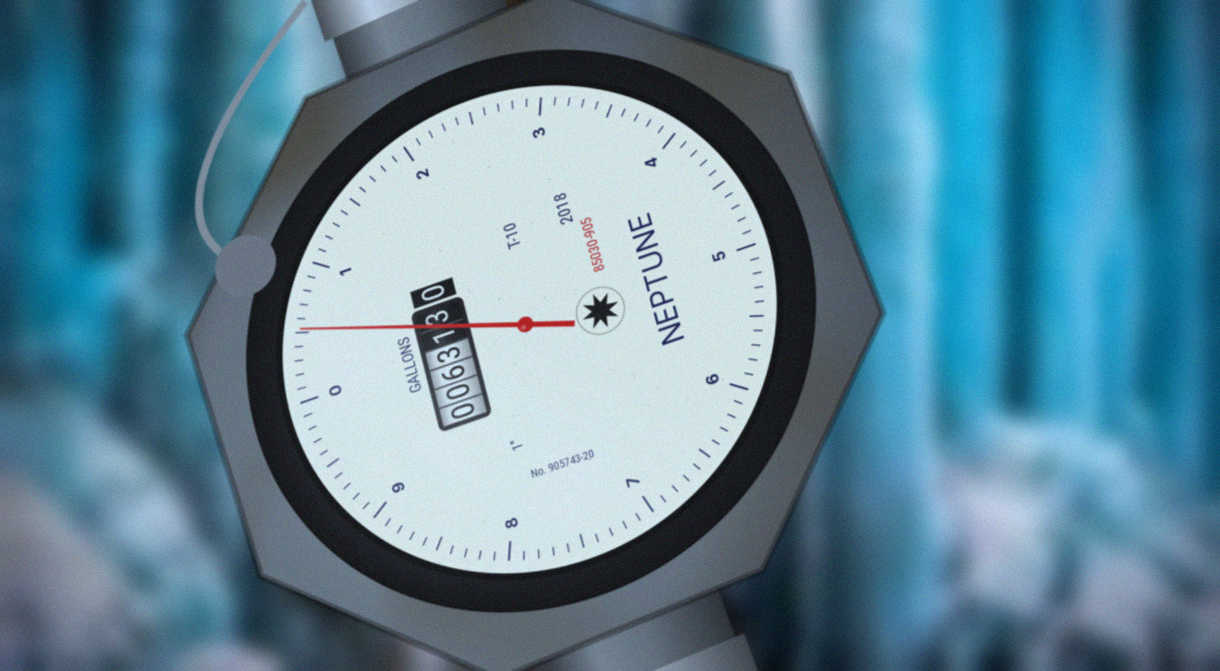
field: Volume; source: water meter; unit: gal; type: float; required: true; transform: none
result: 63130.5 gal
